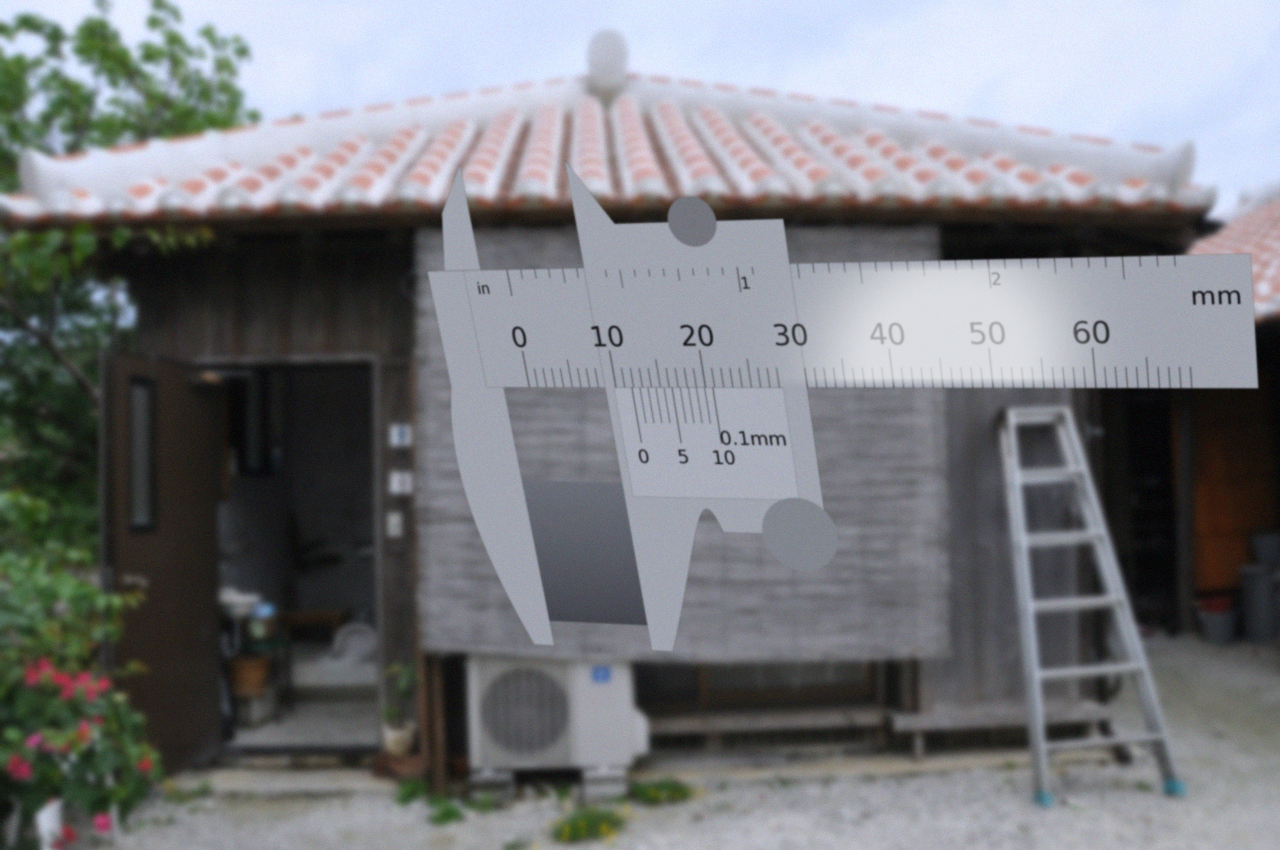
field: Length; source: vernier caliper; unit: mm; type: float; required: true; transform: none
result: 11.8 mm
